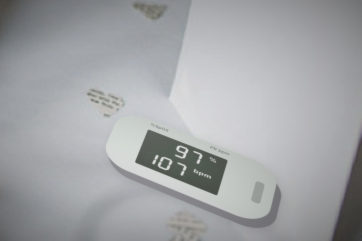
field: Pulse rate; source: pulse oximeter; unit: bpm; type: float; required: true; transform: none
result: 107 bpm
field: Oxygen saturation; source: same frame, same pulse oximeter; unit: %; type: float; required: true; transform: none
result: 97 %
